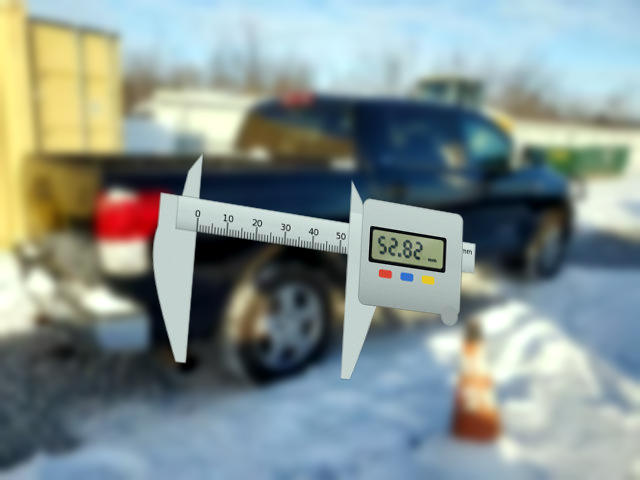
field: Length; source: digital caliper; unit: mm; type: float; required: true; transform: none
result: 52.82 mm
